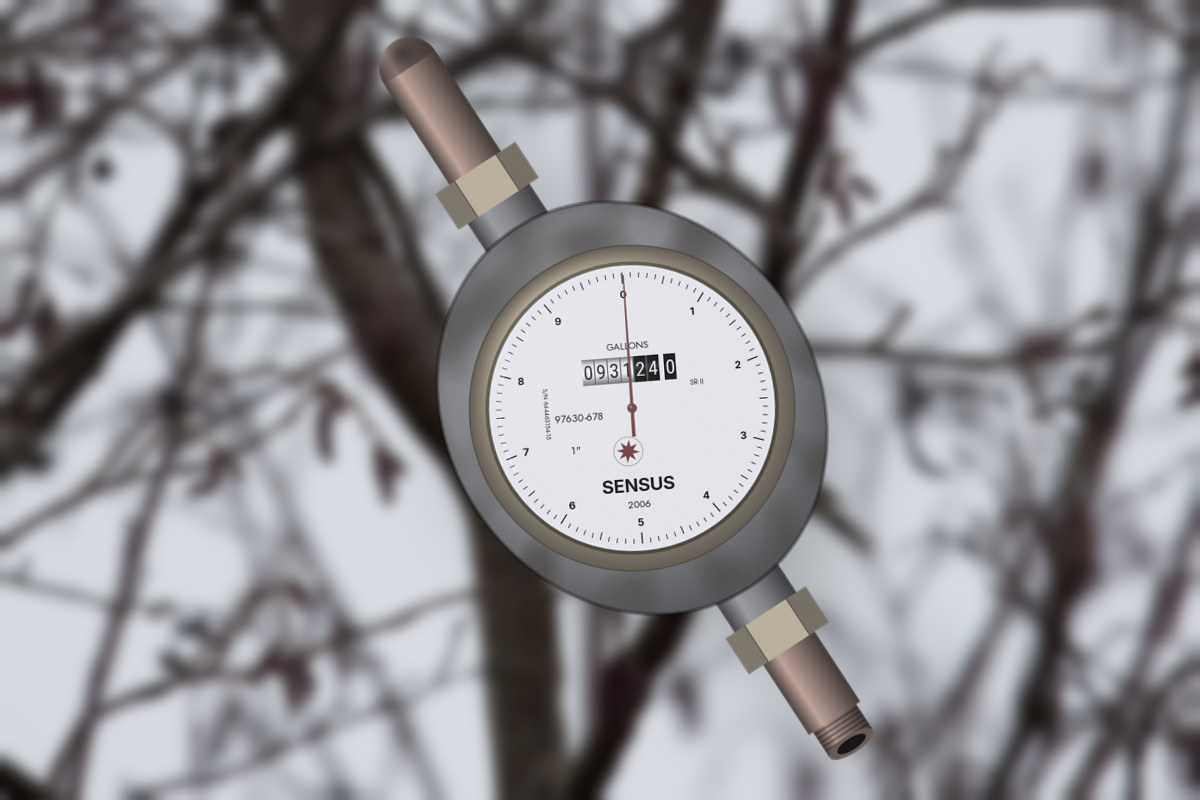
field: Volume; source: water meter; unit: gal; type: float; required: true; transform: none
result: 931240.0 gal
